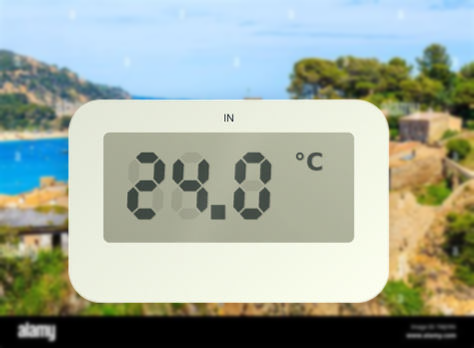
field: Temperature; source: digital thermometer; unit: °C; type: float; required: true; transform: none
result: 24.0 °C
